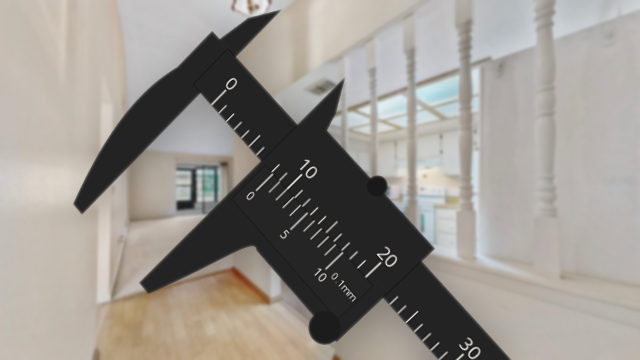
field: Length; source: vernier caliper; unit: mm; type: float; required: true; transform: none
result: 8.2 mm
